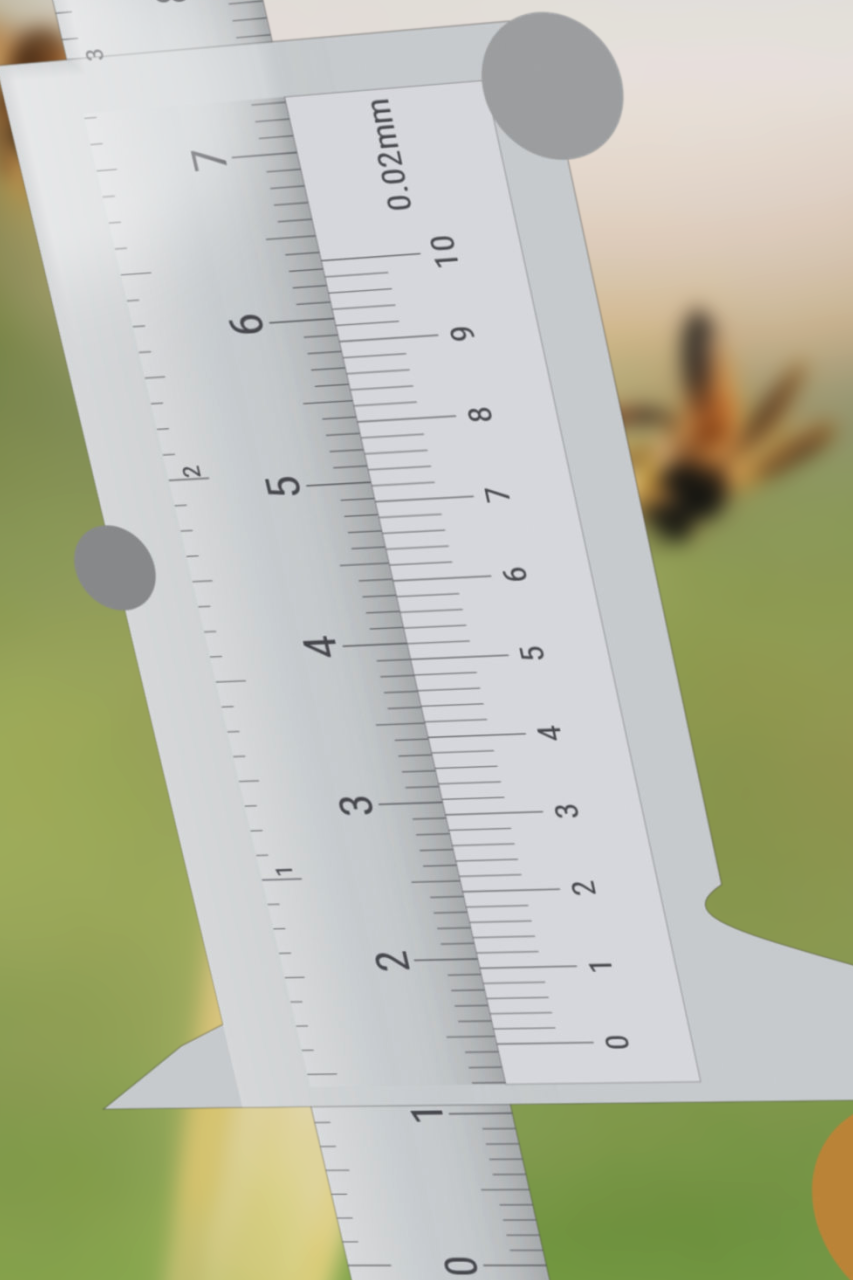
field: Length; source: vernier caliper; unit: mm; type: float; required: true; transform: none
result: 14.5 mm
